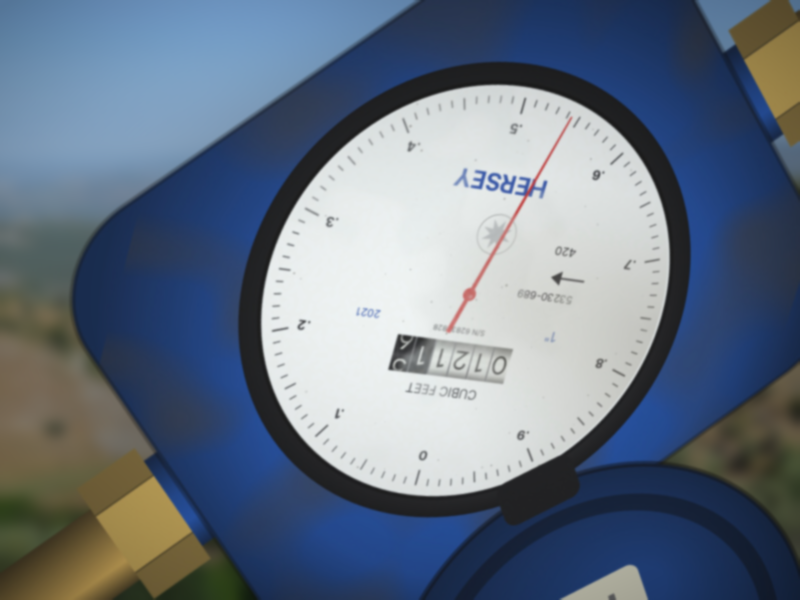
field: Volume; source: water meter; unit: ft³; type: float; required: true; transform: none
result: 12115.54 ft³
